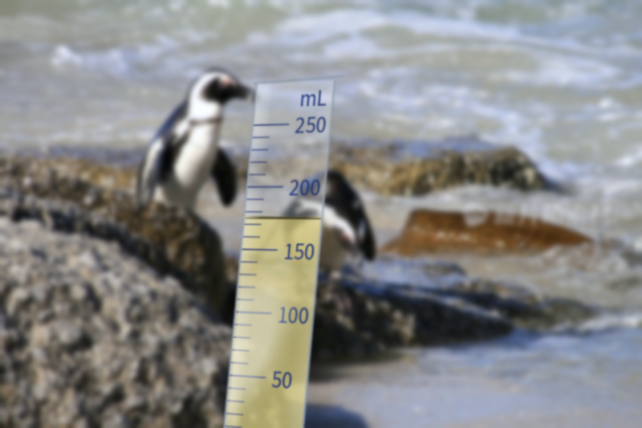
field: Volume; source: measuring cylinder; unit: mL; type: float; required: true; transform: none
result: 175 mL
